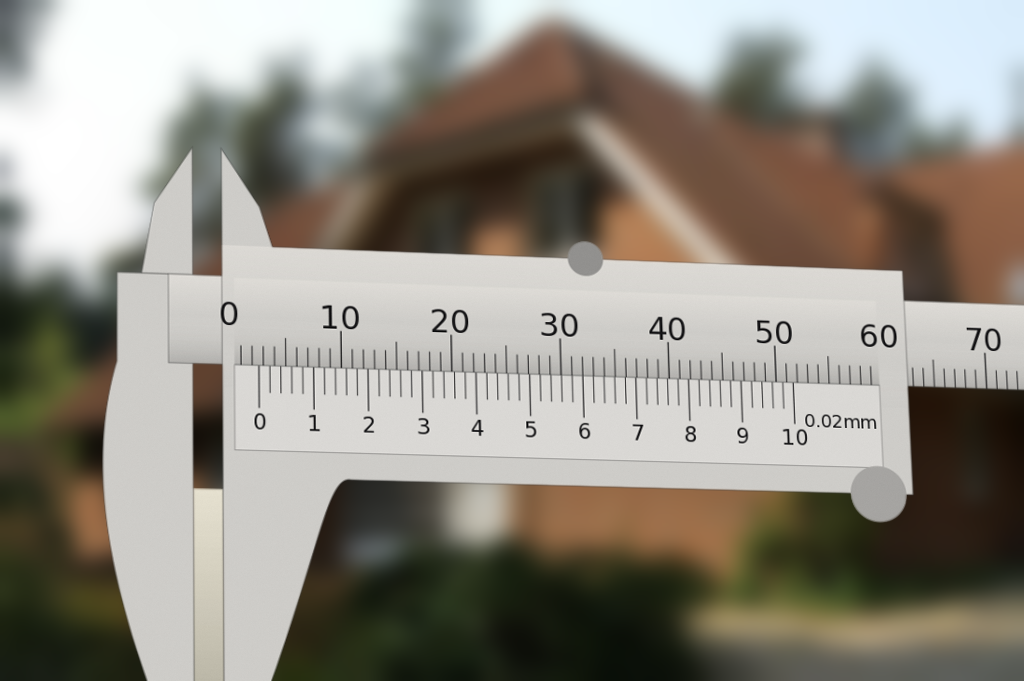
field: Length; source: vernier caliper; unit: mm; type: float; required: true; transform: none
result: 2.6 mm
